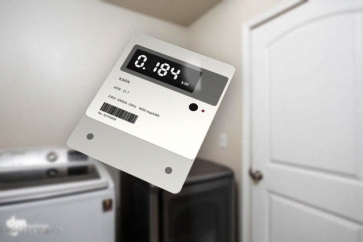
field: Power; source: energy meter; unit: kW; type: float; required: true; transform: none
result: 0.184 kW
